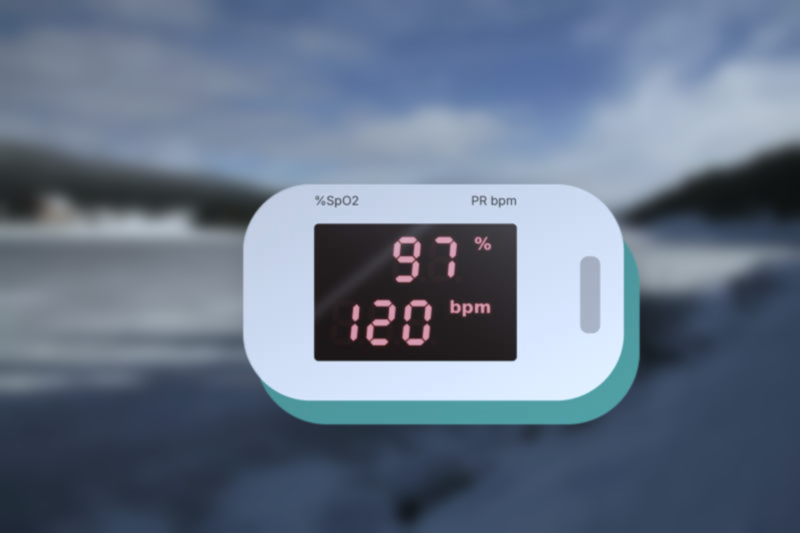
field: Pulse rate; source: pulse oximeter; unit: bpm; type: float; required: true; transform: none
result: 120 bpm
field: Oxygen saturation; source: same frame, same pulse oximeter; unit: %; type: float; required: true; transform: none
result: 97 %
